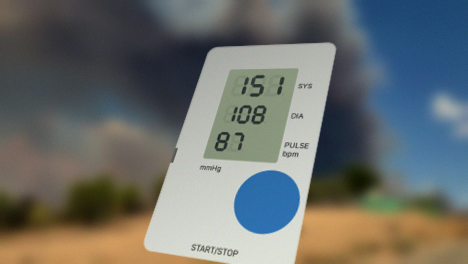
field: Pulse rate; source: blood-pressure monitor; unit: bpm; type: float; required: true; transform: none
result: 87 bpm
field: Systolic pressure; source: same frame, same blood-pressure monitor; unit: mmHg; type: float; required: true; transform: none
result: 151 mmHg
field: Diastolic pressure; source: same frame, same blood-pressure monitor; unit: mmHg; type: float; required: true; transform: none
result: 108 mmHg
